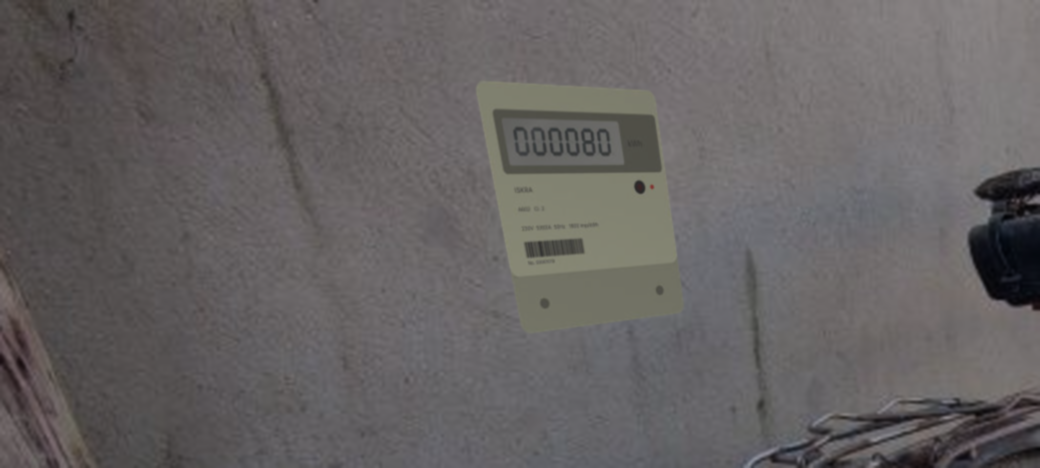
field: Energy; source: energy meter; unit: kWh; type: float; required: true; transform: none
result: 80 kWh
